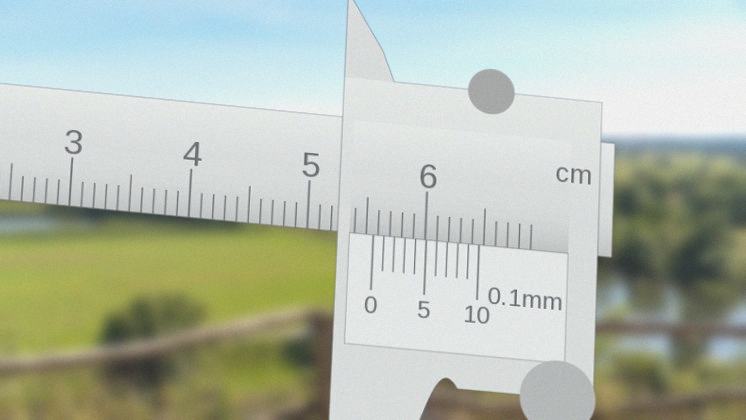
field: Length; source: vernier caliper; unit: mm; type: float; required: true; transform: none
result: 55.6 mm
